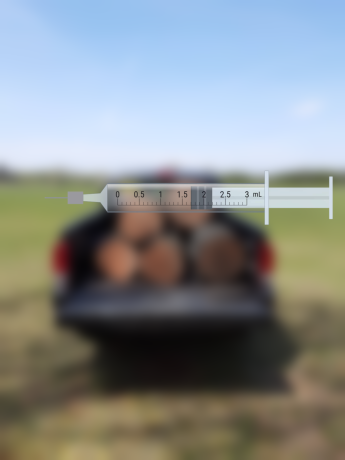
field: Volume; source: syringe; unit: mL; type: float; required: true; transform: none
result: 1.7 mL
